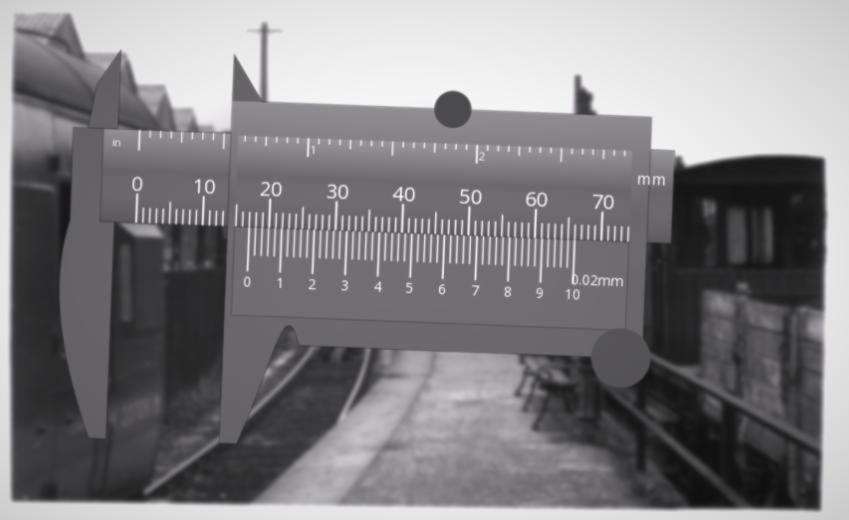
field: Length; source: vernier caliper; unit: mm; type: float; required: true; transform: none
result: 17.0 mm
